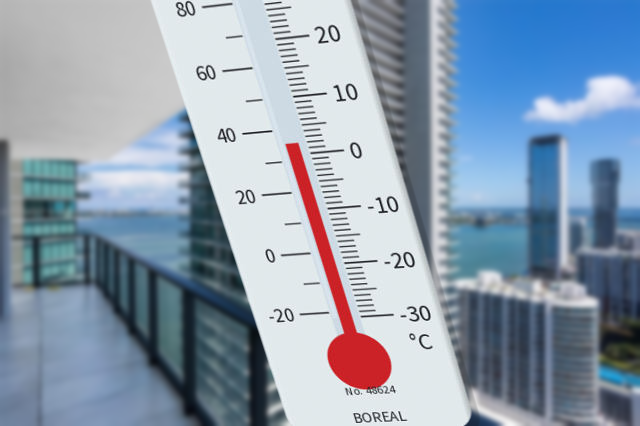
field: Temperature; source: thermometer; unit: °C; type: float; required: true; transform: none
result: 2 °C
